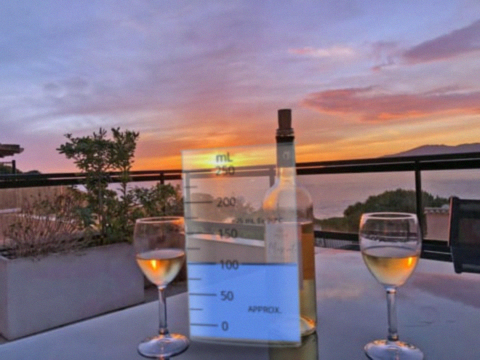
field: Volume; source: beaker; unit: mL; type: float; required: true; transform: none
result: 100 mL
